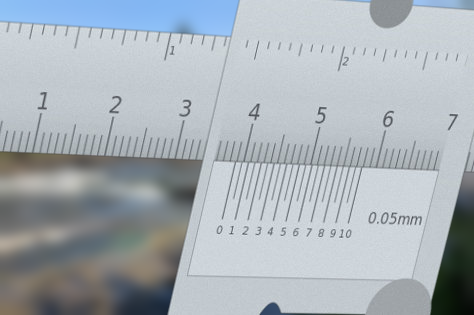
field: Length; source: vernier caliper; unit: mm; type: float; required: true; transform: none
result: 38.8 mm
